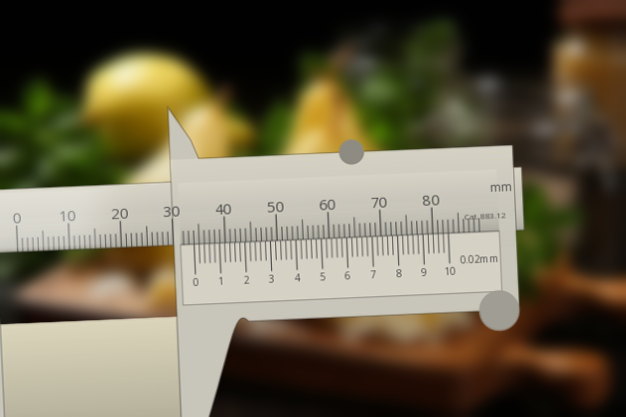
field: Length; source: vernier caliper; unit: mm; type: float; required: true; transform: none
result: 34.0 mm
